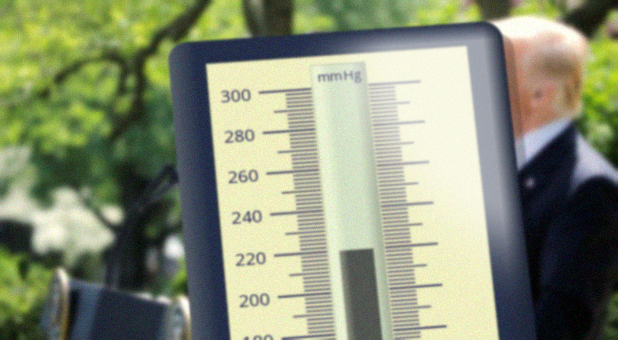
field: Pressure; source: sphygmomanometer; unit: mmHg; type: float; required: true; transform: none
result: 220 mmHg
